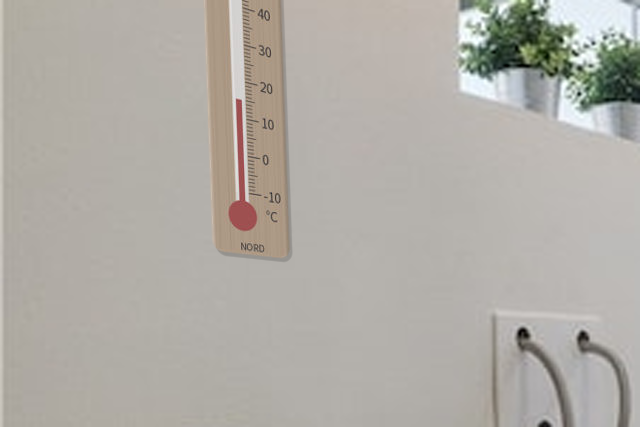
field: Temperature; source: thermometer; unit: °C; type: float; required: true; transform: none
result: 15 °C
